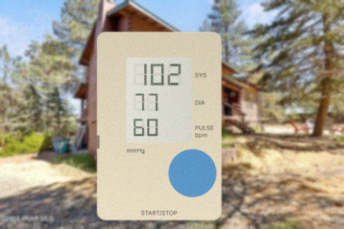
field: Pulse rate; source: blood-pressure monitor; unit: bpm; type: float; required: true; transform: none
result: 60 bpm
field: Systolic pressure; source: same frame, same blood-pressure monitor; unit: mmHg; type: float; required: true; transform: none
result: 102 mmHg
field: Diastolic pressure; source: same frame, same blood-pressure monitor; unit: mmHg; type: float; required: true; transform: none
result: 77 mmHg
